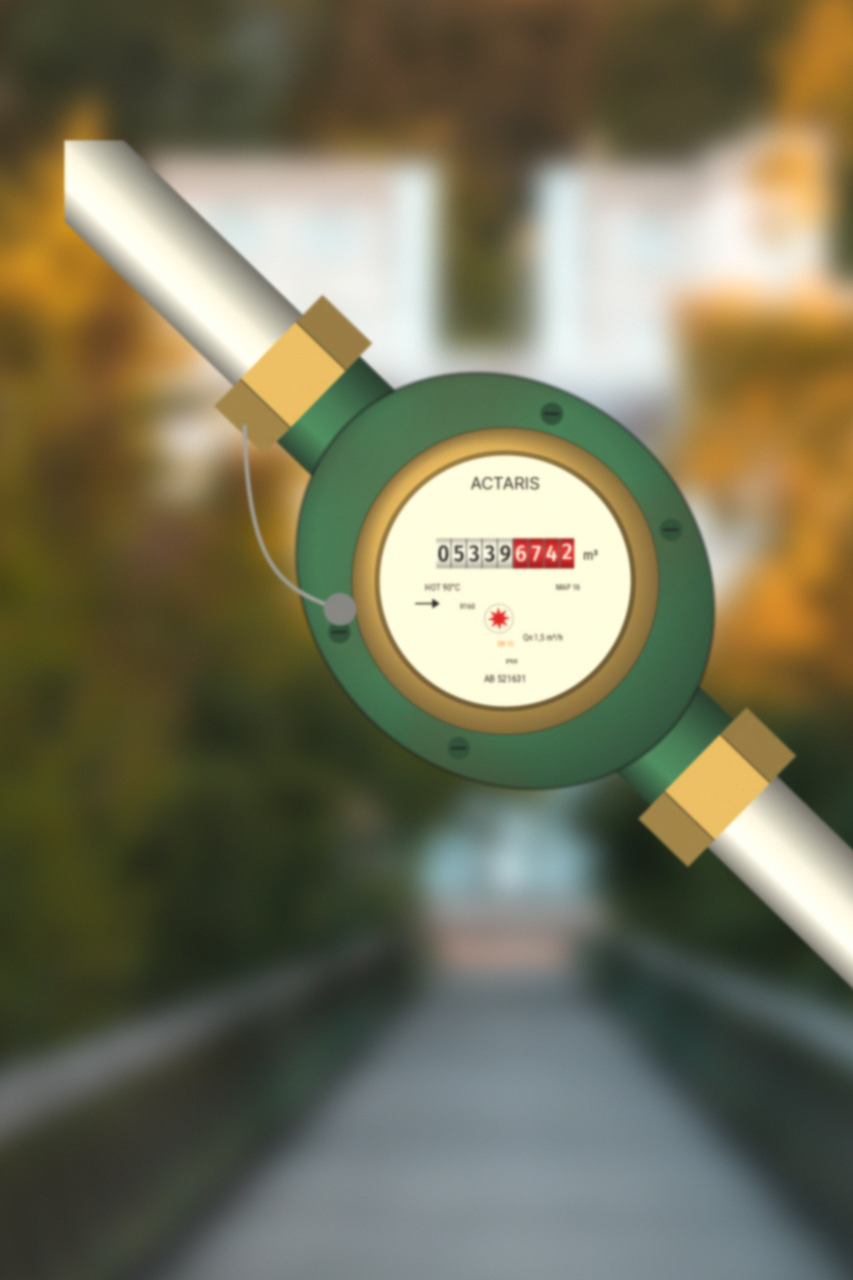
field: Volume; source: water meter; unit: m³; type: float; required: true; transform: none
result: 5339.6742 m³
